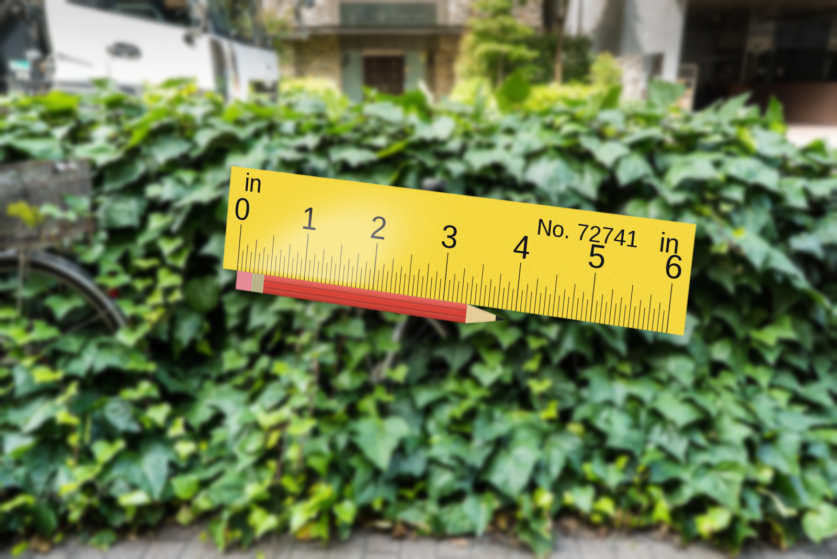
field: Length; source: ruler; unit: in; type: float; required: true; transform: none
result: 3.875 in
